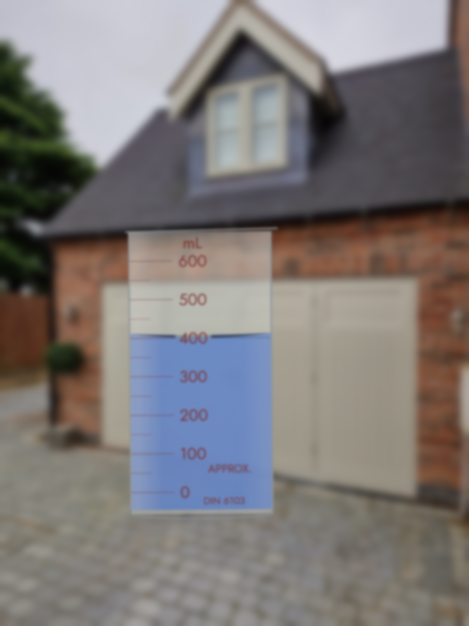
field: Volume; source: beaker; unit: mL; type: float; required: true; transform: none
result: 400 mL
